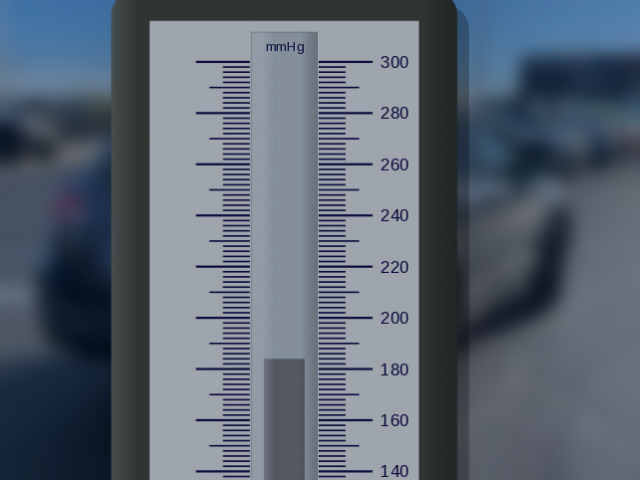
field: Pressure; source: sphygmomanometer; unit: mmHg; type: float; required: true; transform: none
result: 184 mmHg
